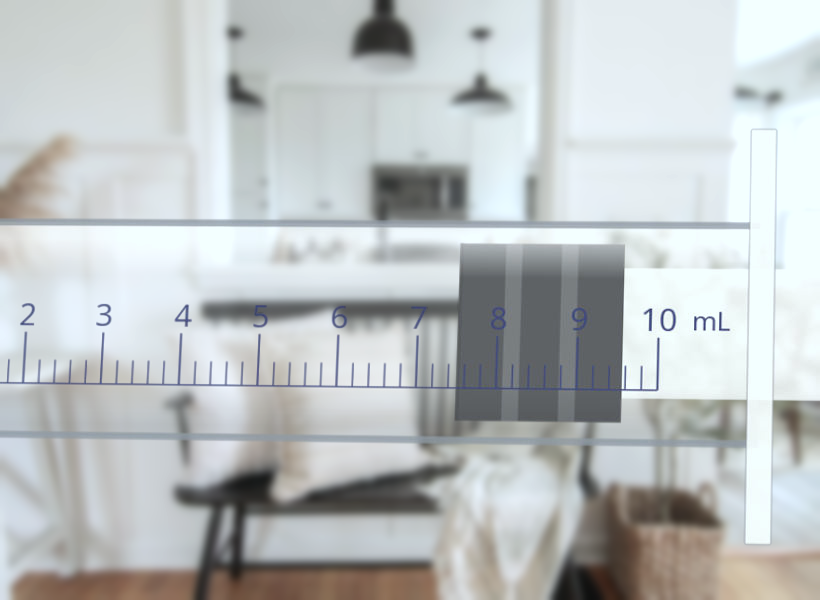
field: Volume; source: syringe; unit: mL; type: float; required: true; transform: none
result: 7.5 mL
